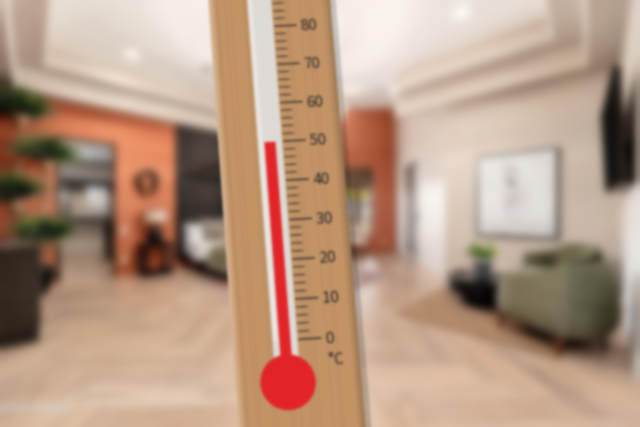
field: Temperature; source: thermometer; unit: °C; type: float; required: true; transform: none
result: 50 °C
